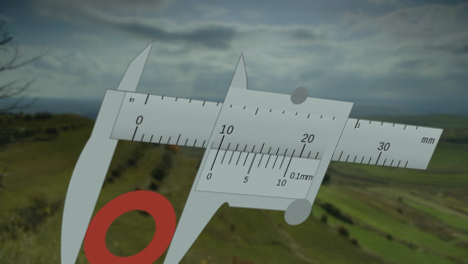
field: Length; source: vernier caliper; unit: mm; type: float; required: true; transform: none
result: 10.0 mm
